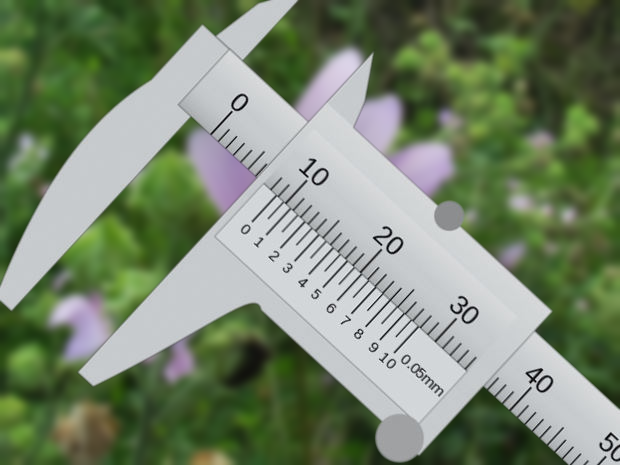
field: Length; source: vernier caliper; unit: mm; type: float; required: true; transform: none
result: 8.8 mm
